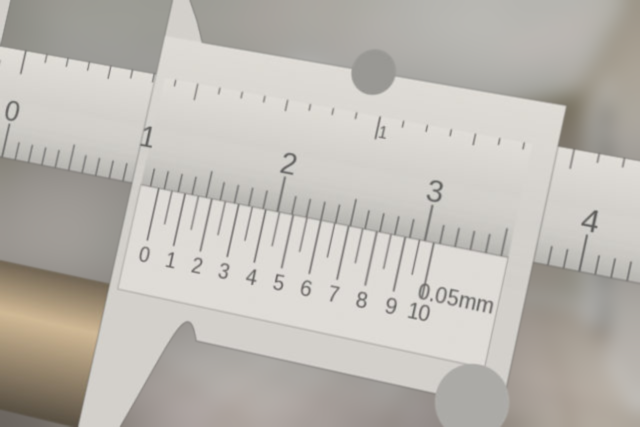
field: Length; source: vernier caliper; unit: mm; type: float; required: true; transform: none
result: 11.6 mm
